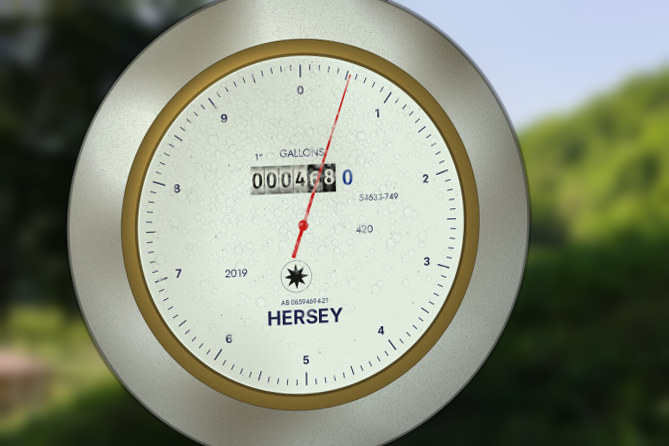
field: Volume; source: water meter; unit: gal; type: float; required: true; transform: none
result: 4680.5 gal
